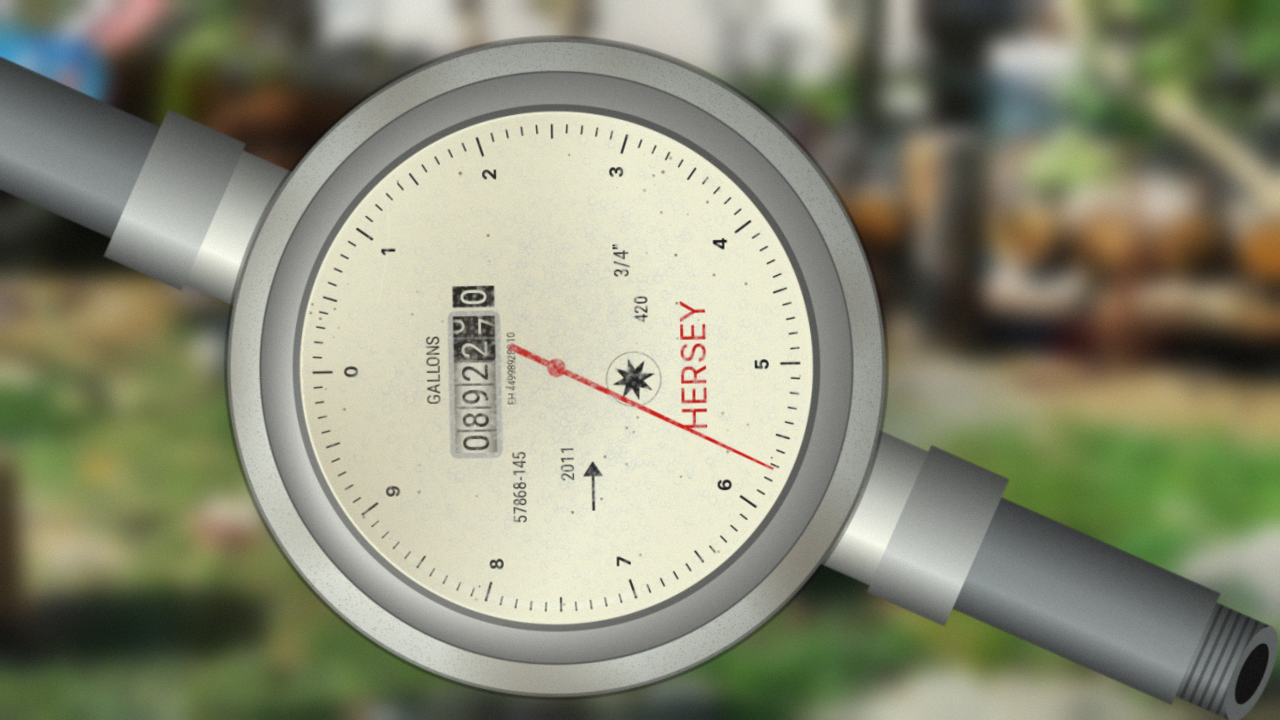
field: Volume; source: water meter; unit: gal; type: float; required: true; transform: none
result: 892265.7 gal
